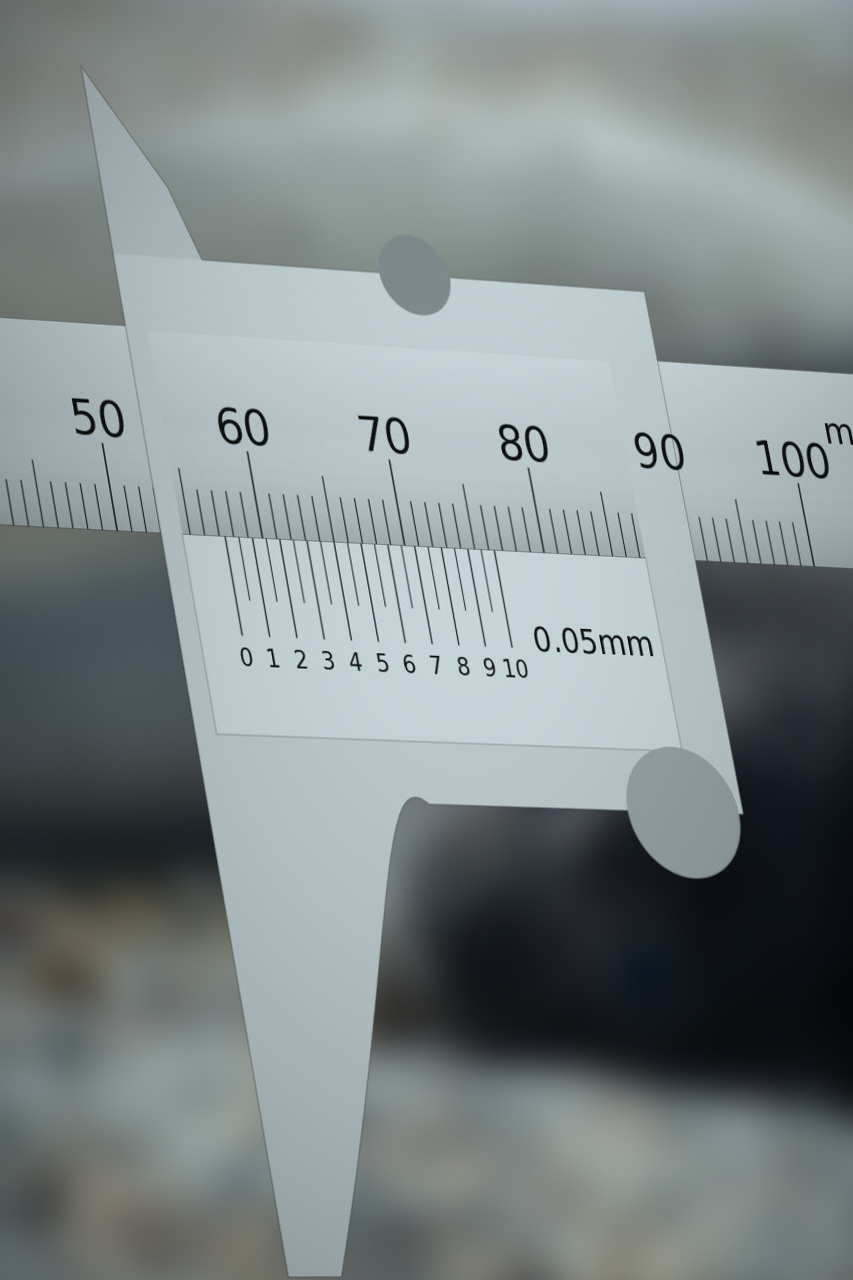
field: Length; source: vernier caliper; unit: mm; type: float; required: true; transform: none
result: 57.4 mm
